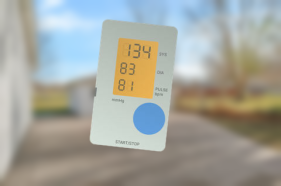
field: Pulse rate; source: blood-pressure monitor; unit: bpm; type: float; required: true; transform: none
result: 81 bpm
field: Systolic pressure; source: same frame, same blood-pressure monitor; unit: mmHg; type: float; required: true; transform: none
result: 134 mmHg
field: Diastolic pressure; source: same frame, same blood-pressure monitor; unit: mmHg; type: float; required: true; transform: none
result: 83 mmHg
